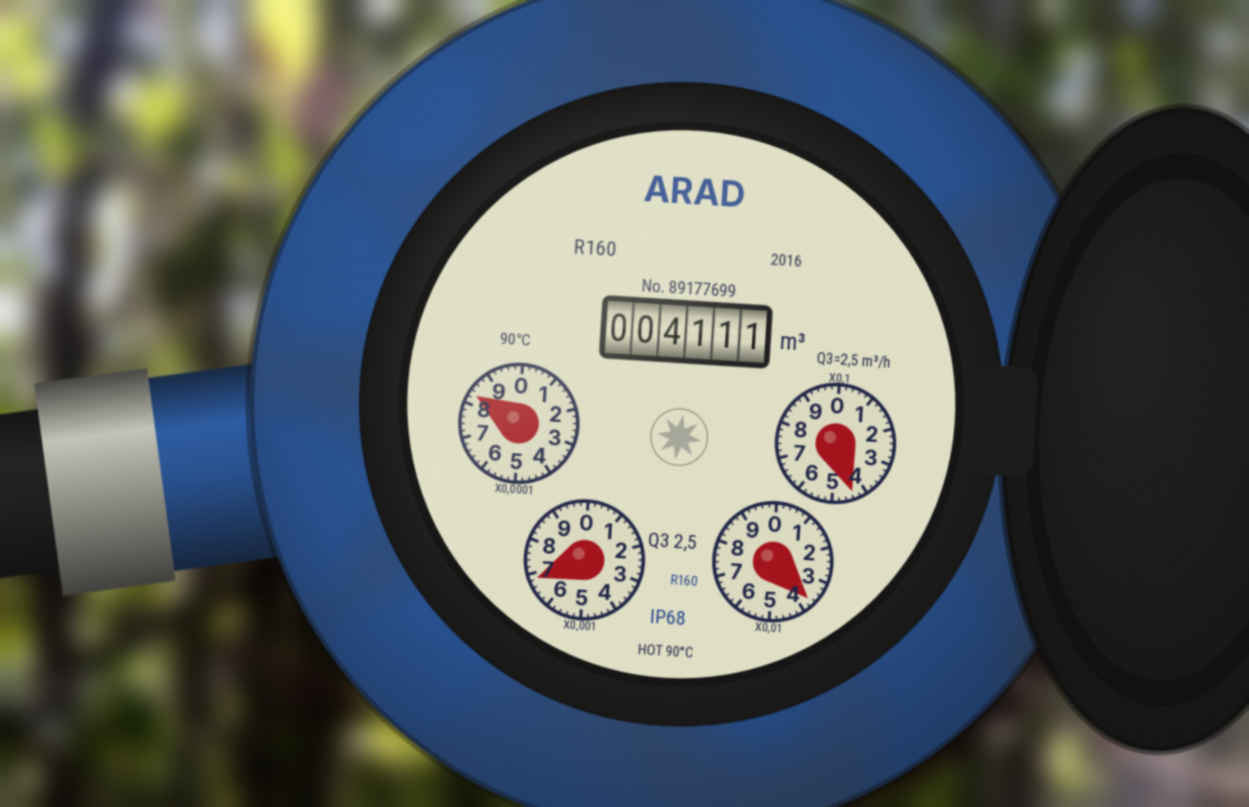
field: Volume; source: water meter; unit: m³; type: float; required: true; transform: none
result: 4111.4368 m³
